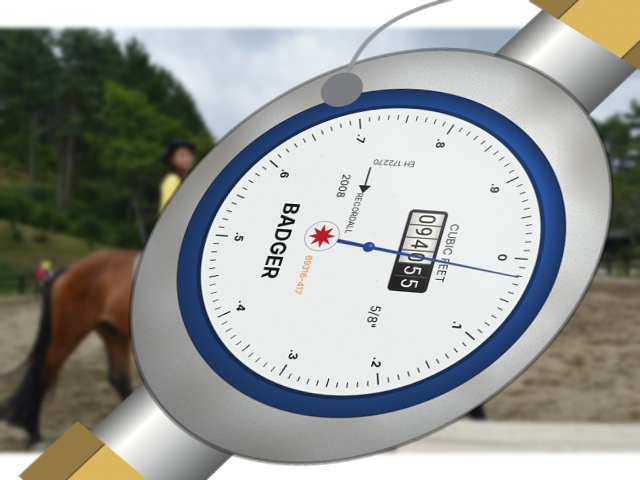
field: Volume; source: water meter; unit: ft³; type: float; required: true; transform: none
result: 94055.02 ft³
